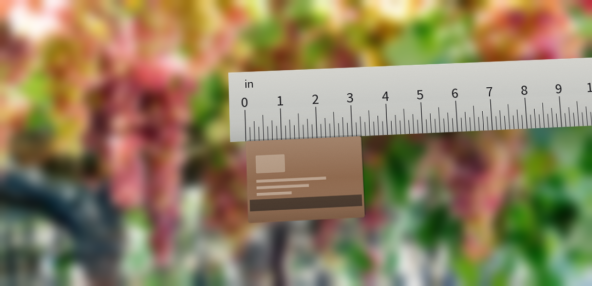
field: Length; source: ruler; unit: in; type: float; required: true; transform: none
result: 3.25 in
